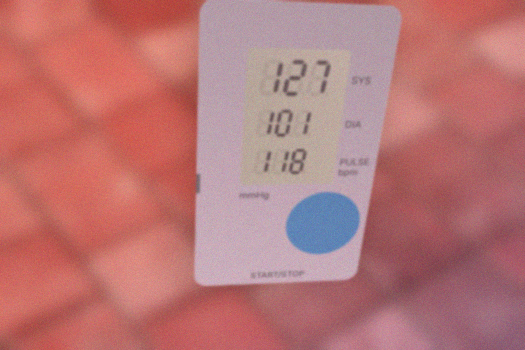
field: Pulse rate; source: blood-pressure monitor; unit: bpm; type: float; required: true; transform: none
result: 118 bpm
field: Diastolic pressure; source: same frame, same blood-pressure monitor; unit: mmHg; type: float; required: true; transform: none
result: 101 mmHg
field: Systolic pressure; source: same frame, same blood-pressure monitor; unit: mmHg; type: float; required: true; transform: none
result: 127 mmHg
